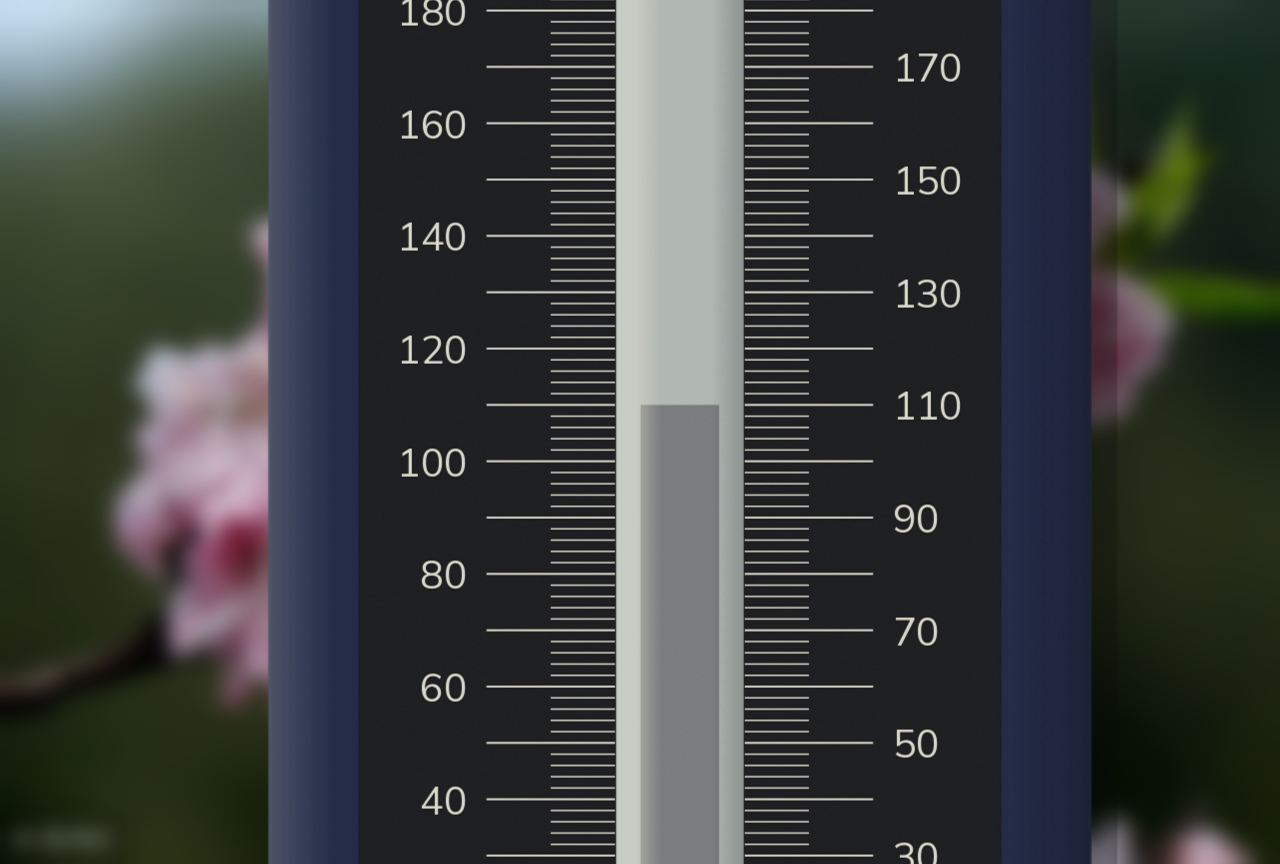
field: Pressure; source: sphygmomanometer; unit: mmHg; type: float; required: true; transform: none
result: 110 mmHg
